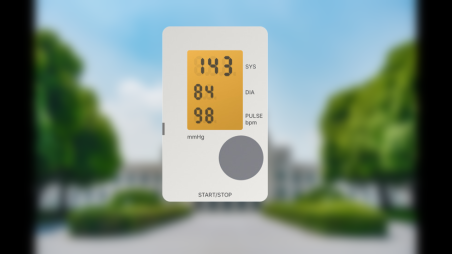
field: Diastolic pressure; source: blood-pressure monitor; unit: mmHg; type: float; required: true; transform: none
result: 84 mmHg
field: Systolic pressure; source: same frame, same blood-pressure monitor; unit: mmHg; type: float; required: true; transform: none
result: 143 mmHg
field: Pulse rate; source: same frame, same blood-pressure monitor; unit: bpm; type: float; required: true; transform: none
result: 98 bpm
